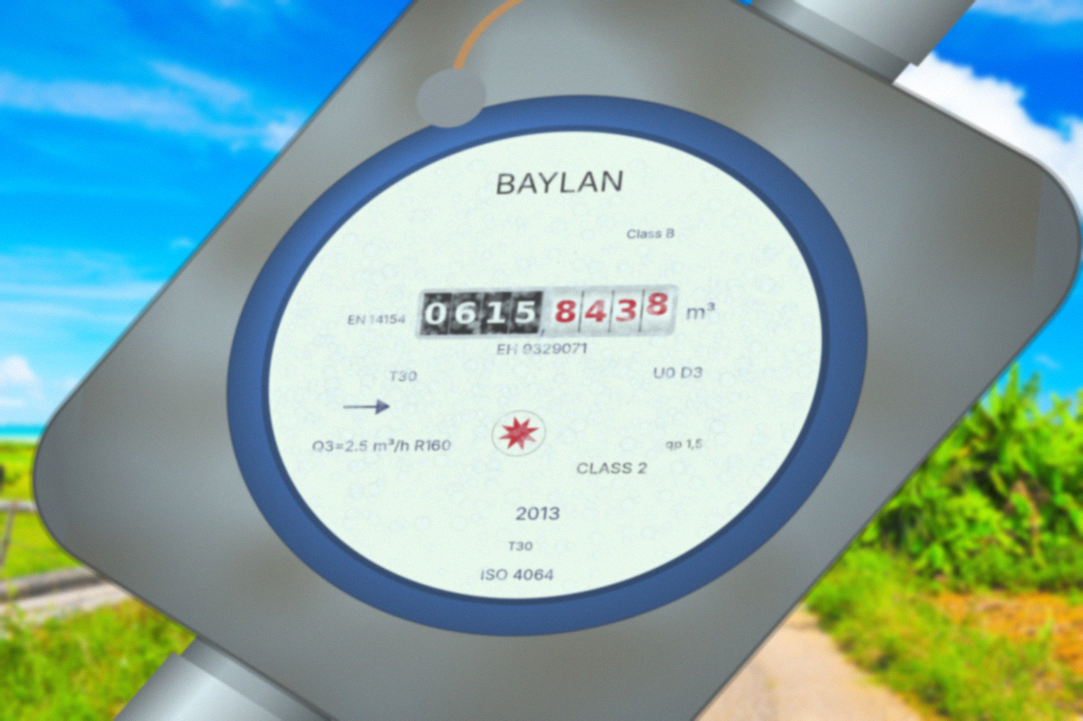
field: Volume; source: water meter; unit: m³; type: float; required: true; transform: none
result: 615.8438 m³
